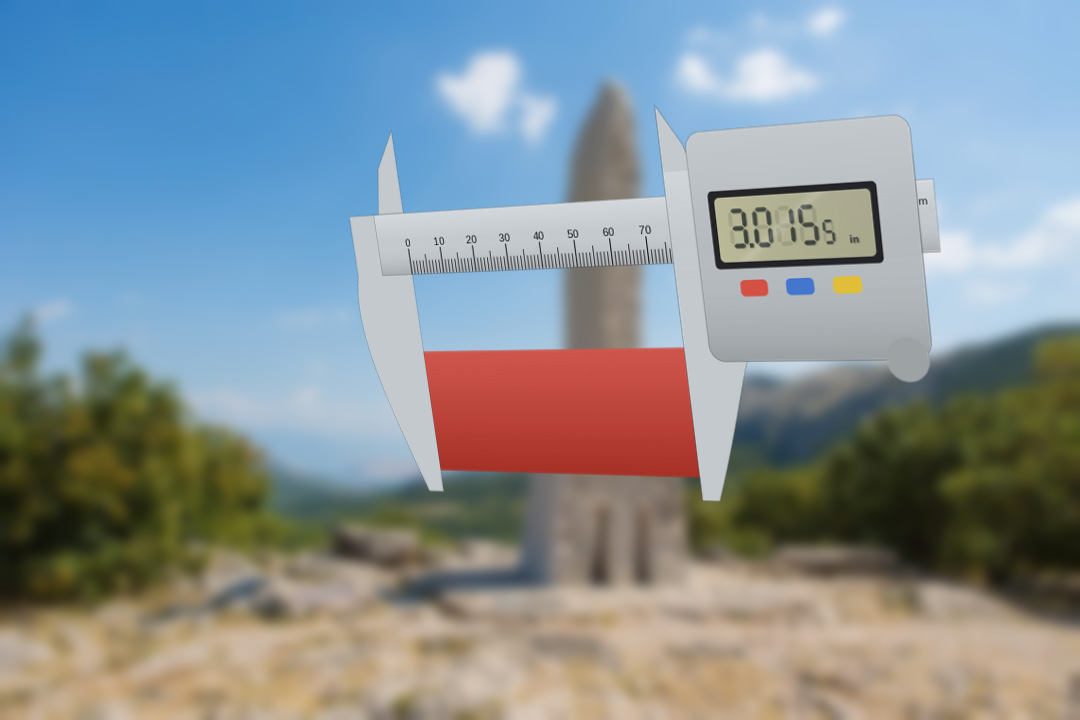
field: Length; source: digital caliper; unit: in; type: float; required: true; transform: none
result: 3.0155 in
